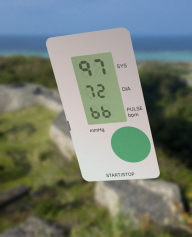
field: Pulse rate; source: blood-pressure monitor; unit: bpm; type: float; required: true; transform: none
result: 66 bpm
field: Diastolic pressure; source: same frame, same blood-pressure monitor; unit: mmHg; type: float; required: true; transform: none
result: 72 mmHg
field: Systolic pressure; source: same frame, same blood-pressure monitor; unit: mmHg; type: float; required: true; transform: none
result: 97 mmHg
